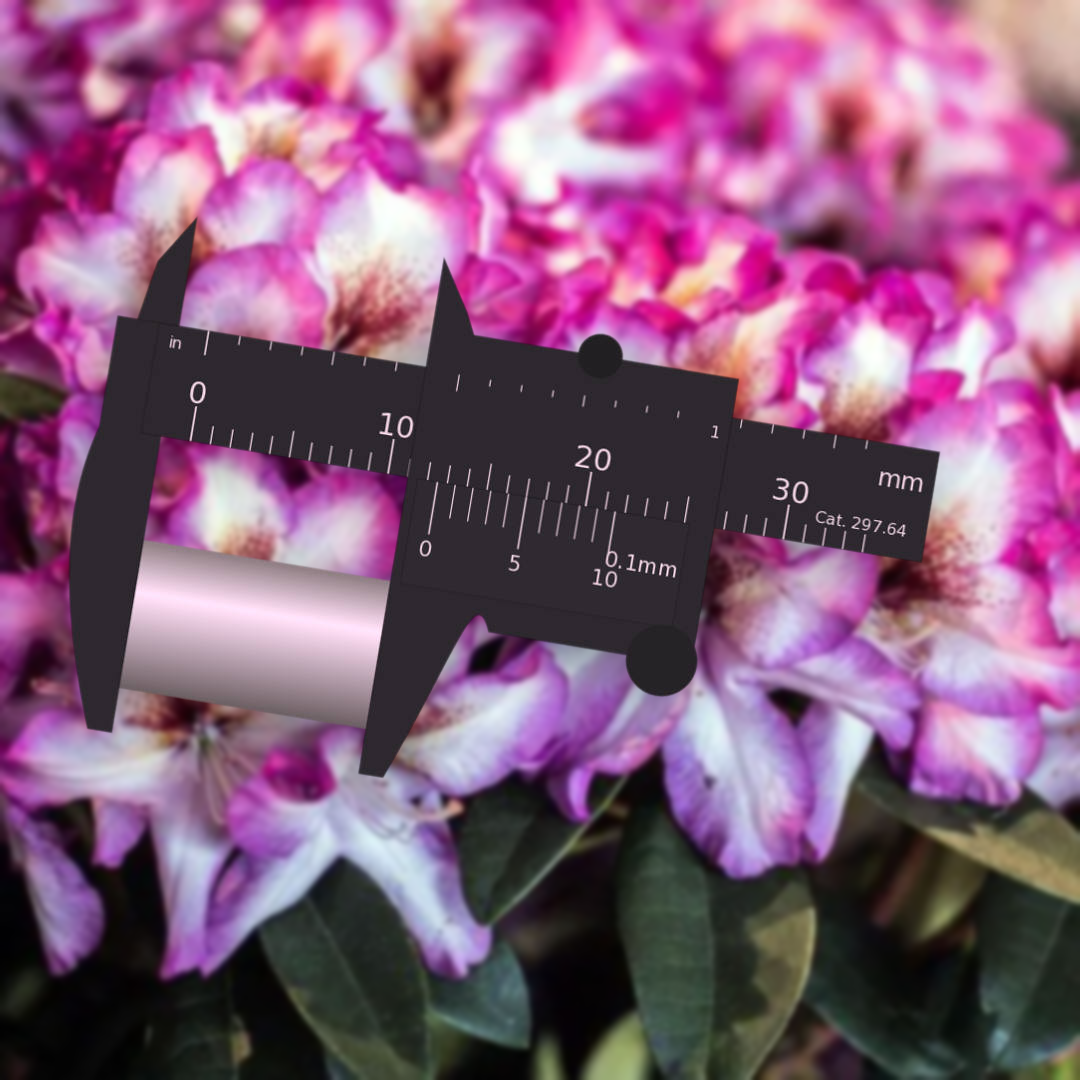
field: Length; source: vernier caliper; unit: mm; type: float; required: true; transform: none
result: 12.5 mm
